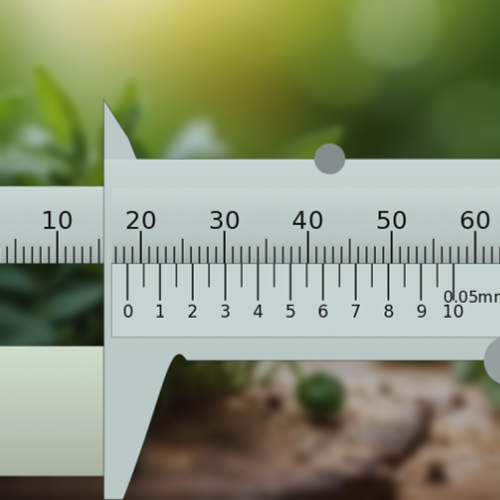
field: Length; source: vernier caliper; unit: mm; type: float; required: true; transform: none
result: 18.4 mm
